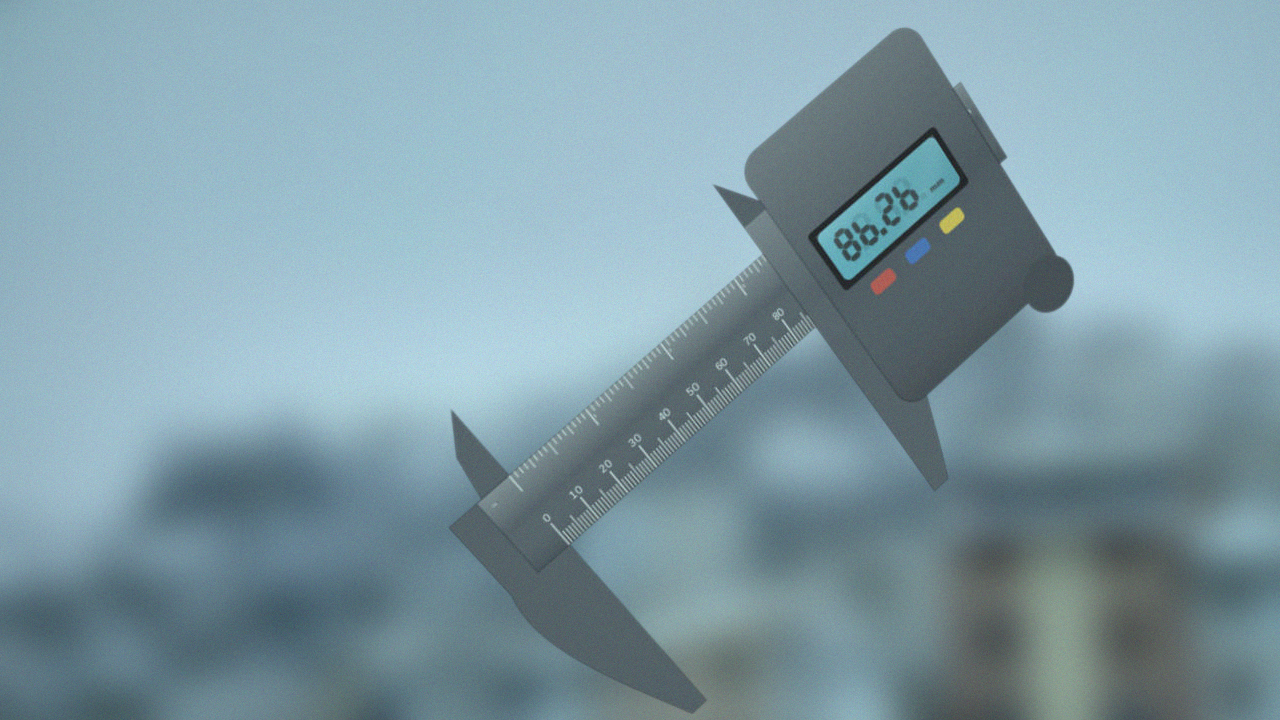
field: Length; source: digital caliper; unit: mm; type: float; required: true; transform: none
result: 86.26 mm
